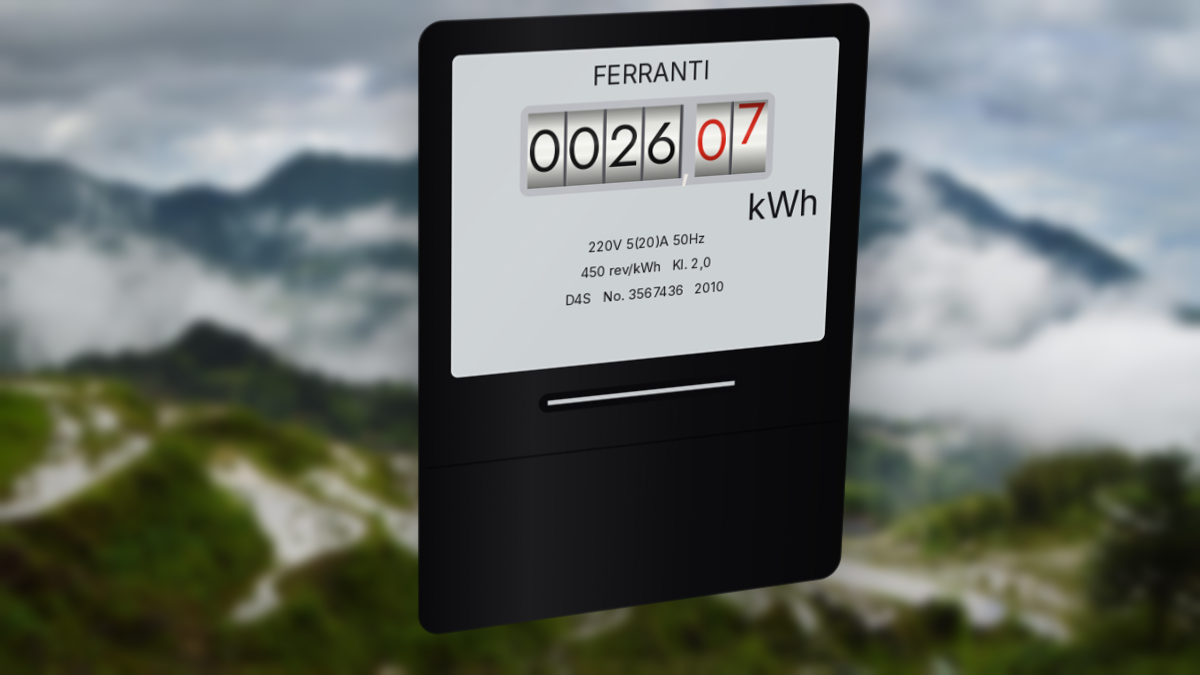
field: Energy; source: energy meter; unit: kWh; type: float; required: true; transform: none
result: 26.07 kWh
